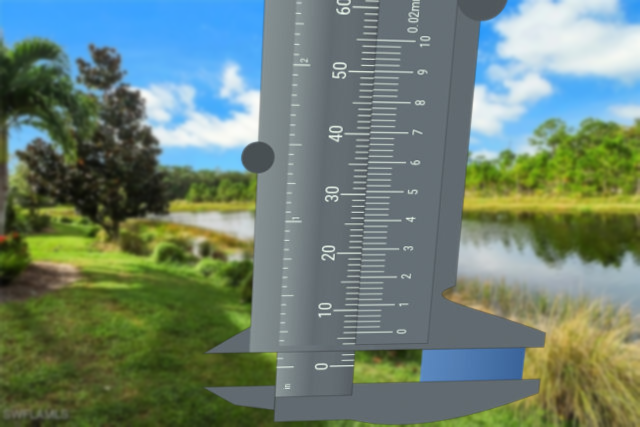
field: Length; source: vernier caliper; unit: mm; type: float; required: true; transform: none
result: 6.0 mm
